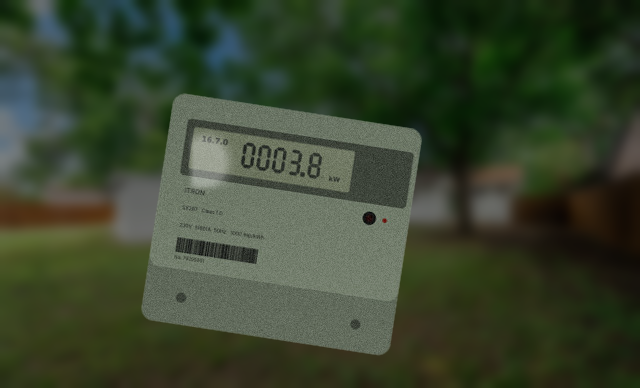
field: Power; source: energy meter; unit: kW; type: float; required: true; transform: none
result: 3.8 kW
